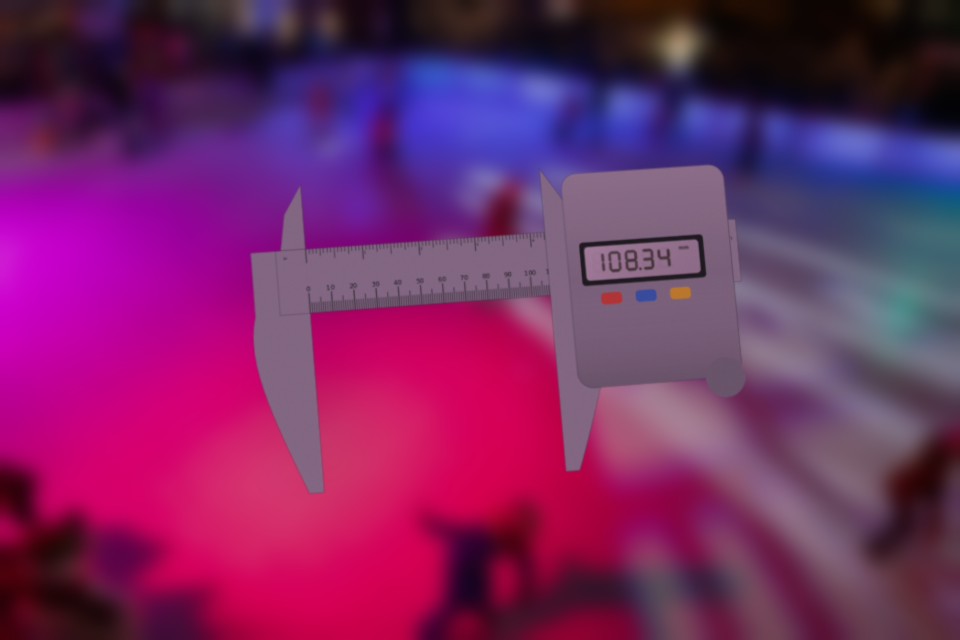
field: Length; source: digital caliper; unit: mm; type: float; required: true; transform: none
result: 108.34 mm
